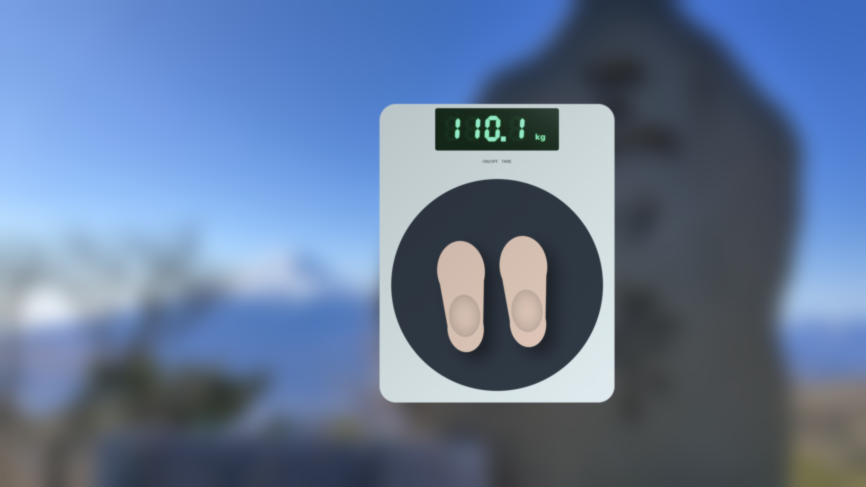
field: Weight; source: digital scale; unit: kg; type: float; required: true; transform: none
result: 110.1 kg
